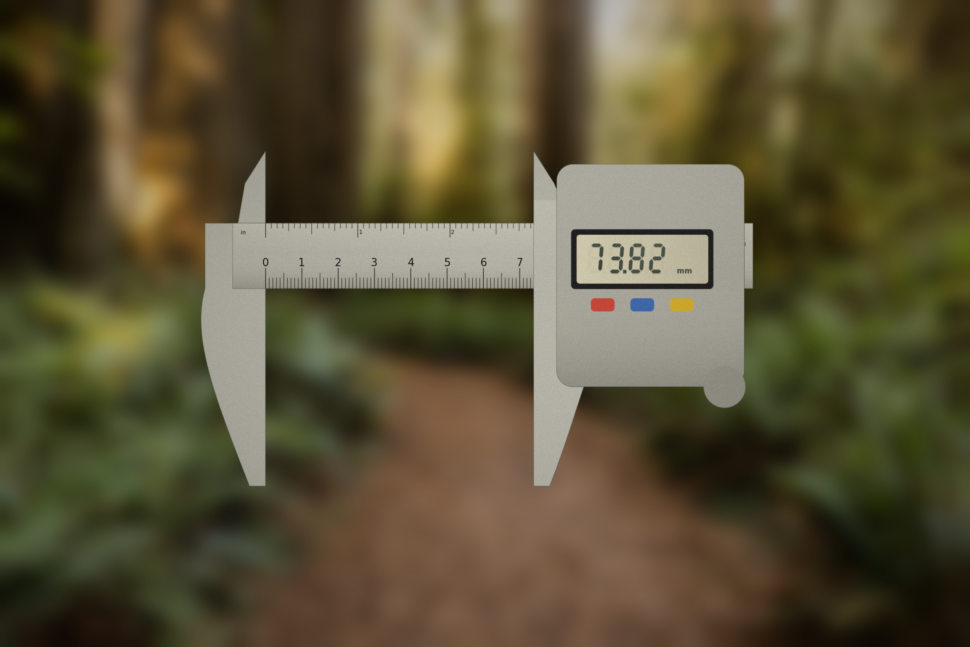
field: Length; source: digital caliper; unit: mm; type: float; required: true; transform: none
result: 73.82 mm
